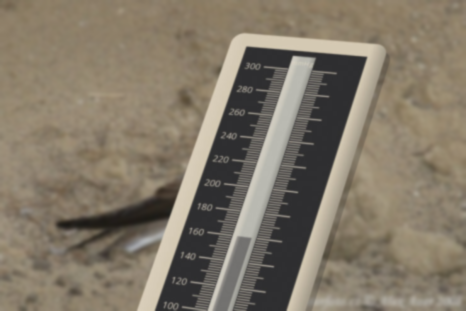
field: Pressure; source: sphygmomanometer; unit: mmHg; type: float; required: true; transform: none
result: 160 mmHg
